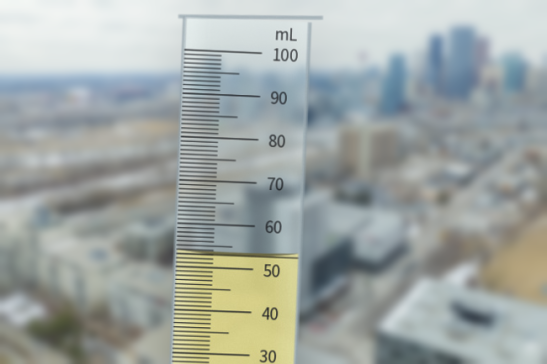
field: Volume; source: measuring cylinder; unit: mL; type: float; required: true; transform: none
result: 53 mL
